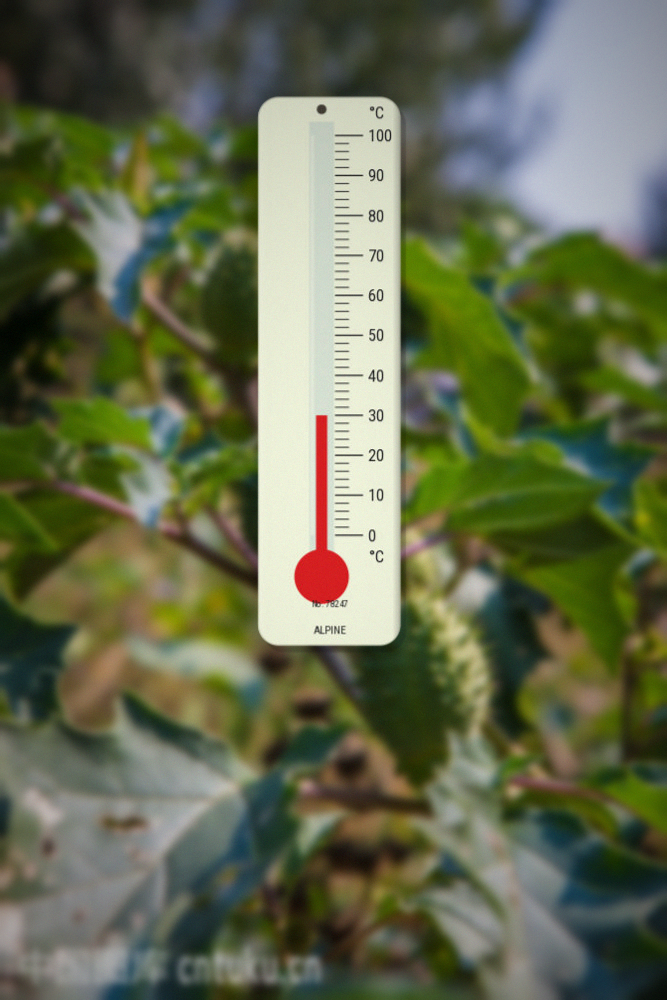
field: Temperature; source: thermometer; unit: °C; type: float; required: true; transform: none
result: 30 °C
